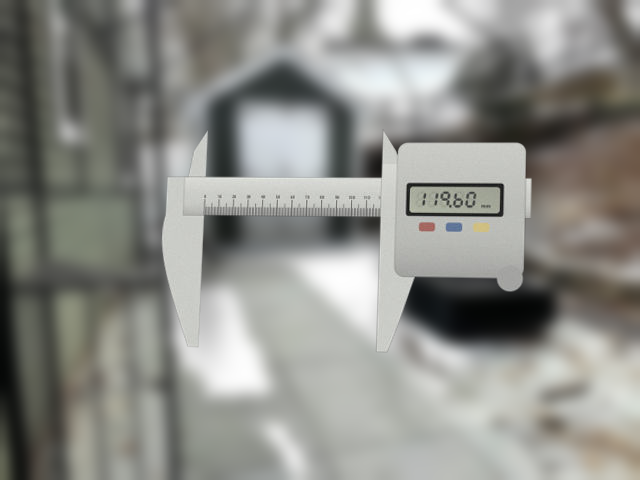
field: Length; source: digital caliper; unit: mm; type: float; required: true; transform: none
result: 119.60 mm
